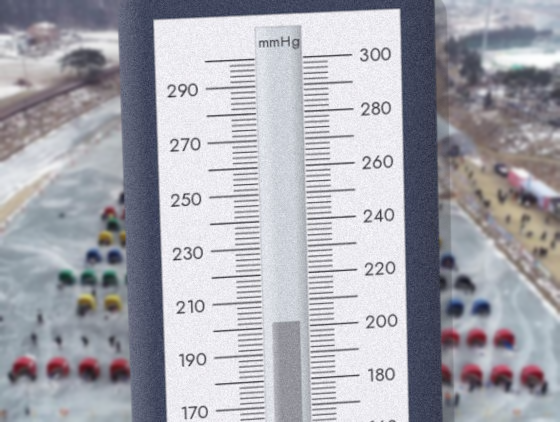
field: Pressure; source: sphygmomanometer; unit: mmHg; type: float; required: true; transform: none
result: 202 mmHg
